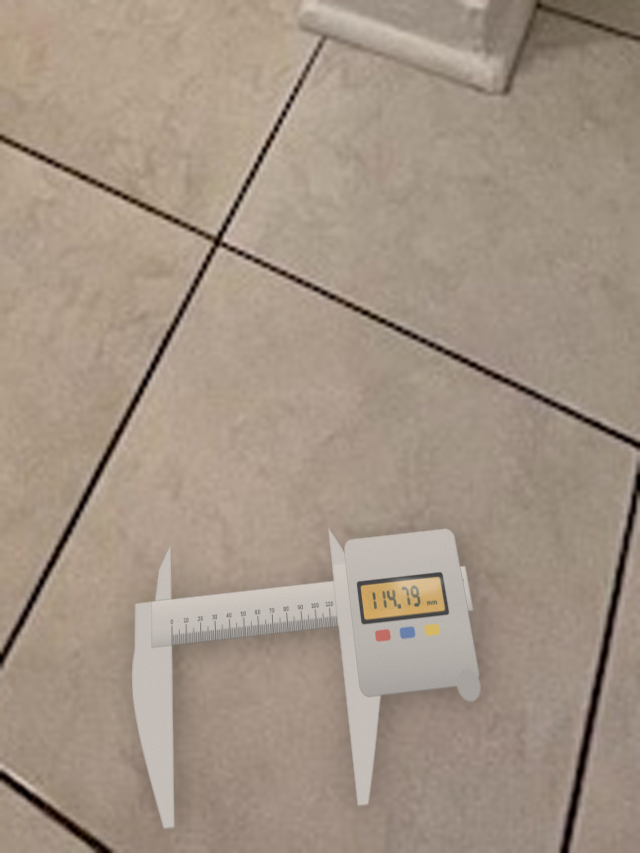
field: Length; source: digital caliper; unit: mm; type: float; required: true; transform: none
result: 114.79 mm
